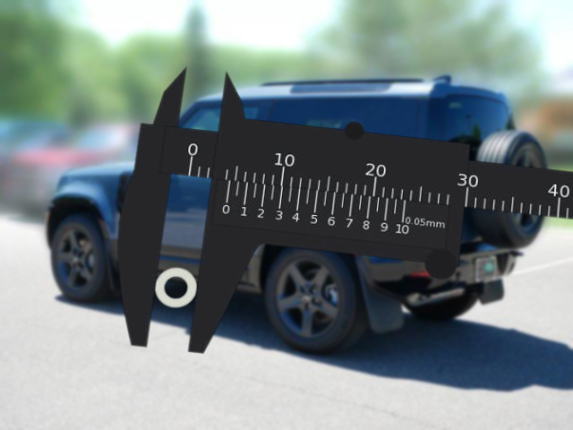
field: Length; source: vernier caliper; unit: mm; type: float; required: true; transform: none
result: 4.4 mm
